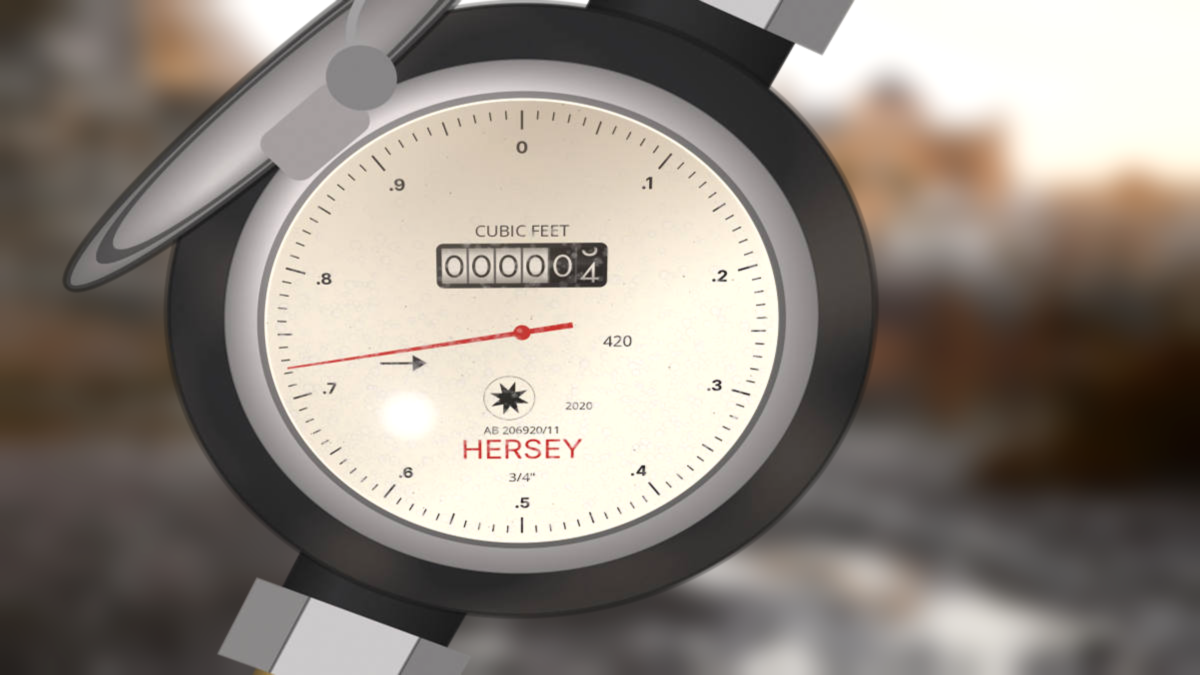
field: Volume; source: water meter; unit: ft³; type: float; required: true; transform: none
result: 3.72 ft³
